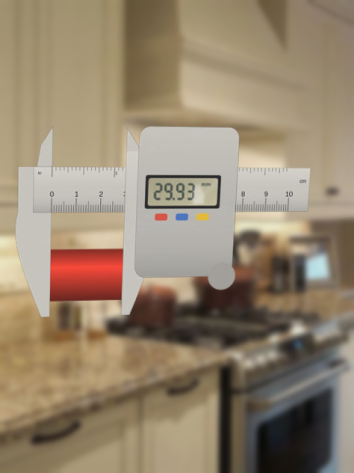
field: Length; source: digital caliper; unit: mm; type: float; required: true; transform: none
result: 29.93 mm
